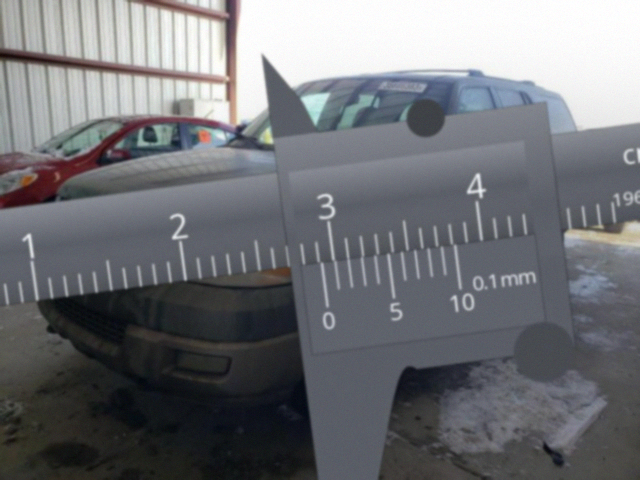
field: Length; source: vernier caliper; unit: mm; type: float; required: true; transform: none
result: 29.2 mm
